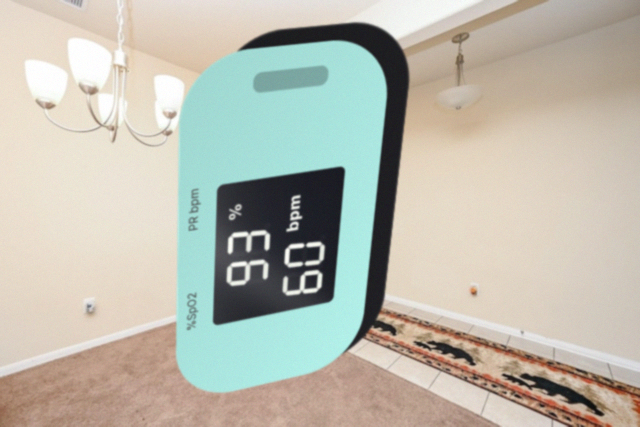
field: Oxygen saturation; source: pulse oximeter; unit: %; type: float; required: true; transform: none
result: 93 %
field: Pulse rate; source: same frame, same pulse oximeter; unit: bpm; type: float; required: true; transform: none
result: 60 bpm
